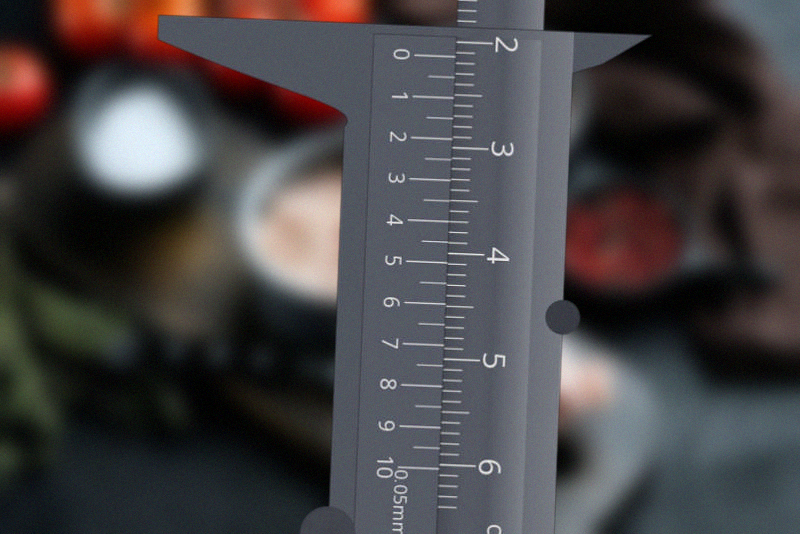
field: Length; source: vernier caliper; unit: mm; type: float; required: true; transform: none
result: 21.4 mm
